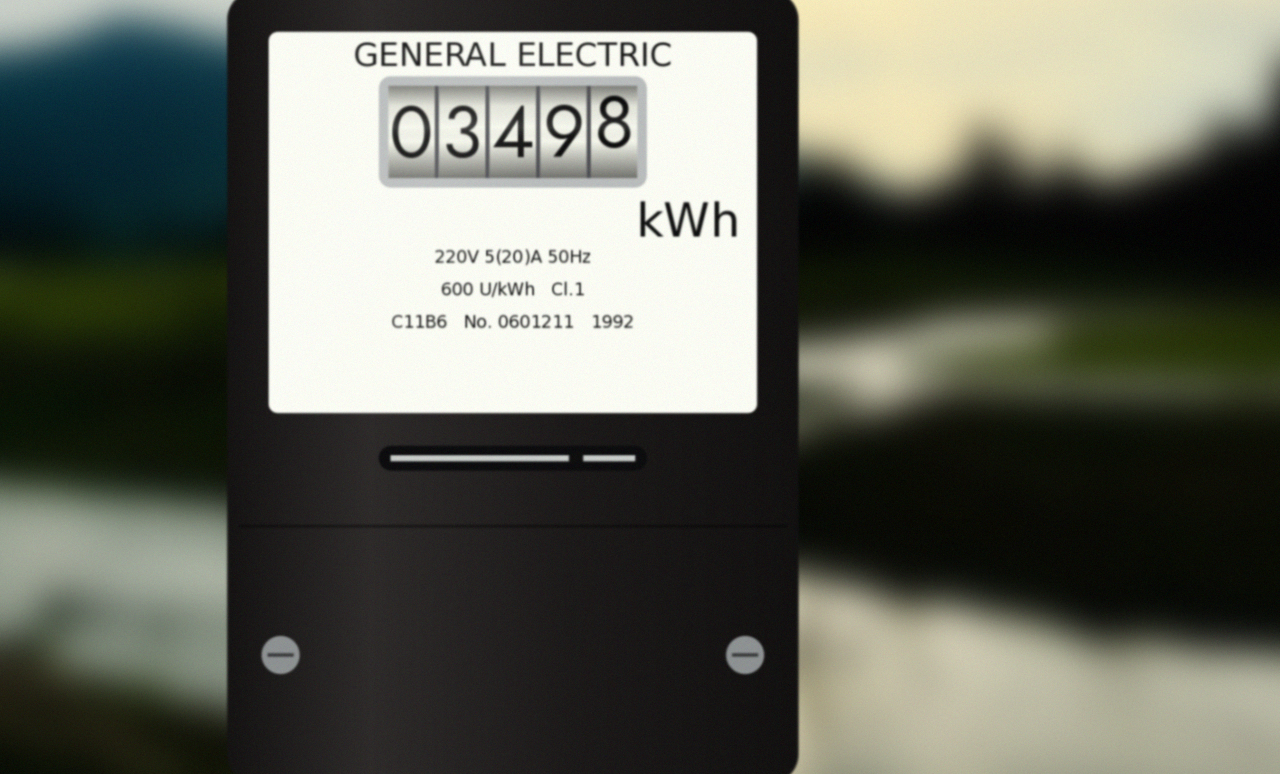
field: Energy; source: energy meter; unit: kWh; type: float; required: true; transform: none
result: 3498 kWh
